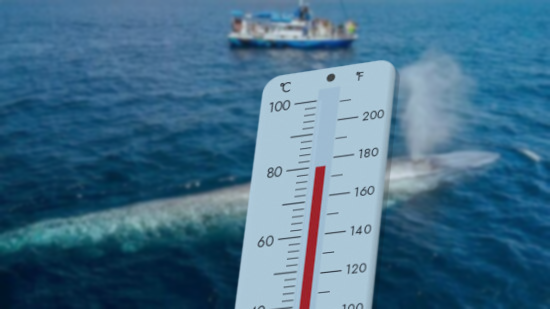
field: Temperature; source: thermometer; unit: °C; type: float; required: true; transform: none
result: 80 °C
